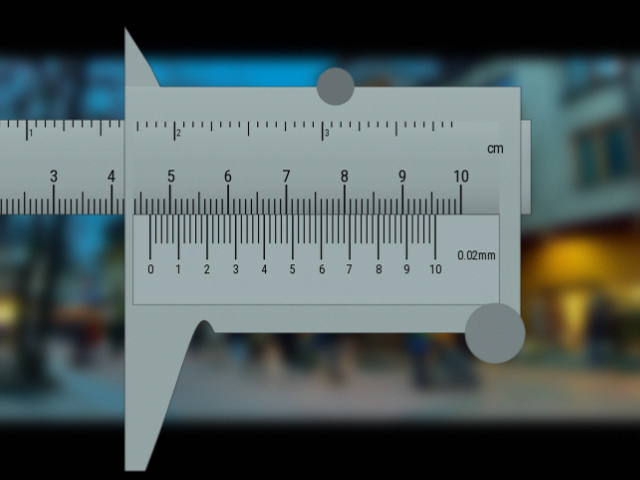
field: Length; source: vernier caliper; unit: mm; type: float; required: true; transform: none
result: 46.6 mm
